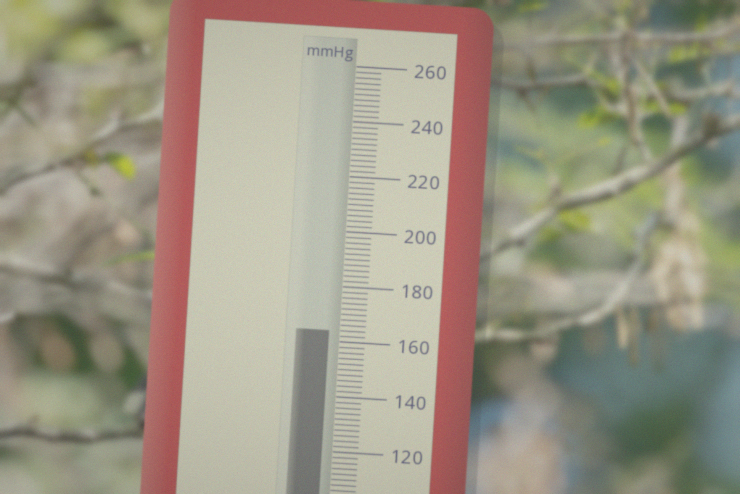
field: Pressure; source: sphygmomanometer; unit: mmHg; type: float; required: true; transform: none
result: 164 mmHg
